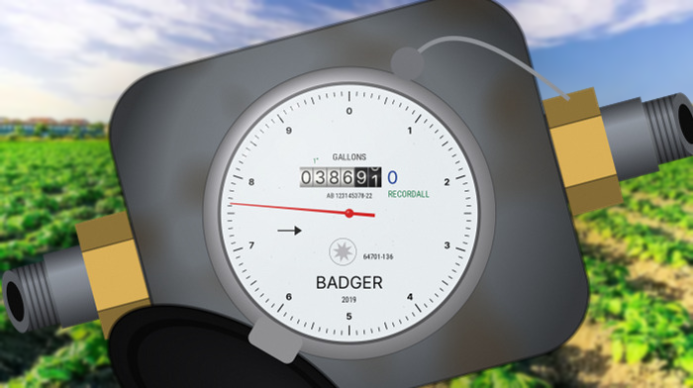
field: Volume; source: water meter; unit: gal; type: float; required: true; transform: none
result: 386907.6 gal
